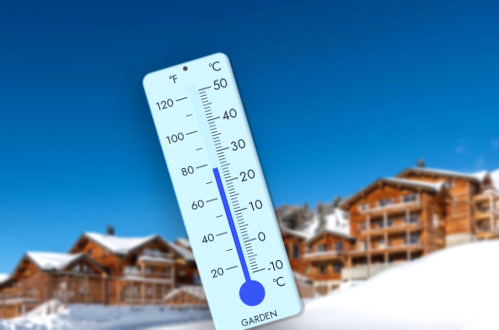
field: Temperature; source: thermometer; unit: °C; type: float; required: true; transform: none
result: 25 °C
